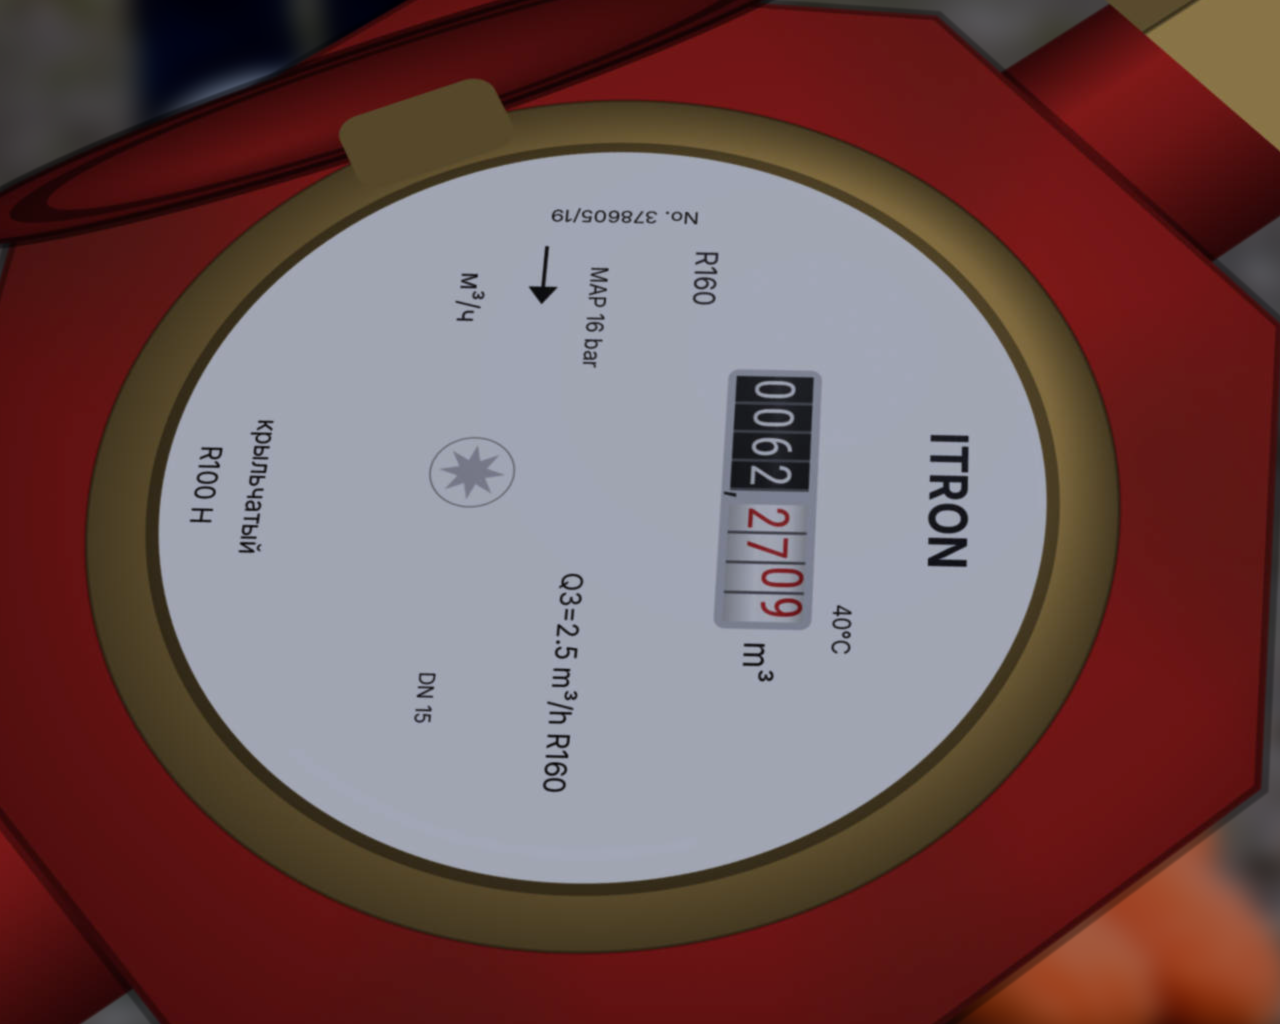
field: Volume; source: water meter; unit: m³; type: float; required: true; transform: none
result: 62.2709 m³
